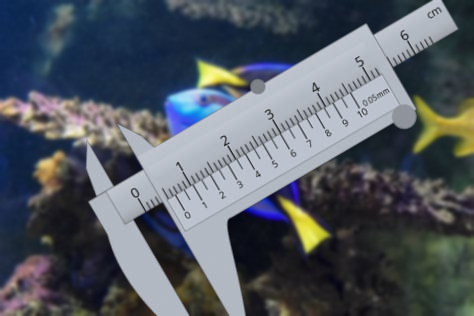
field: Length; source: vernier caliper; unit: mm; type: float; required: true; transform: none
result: 6.5 mm
